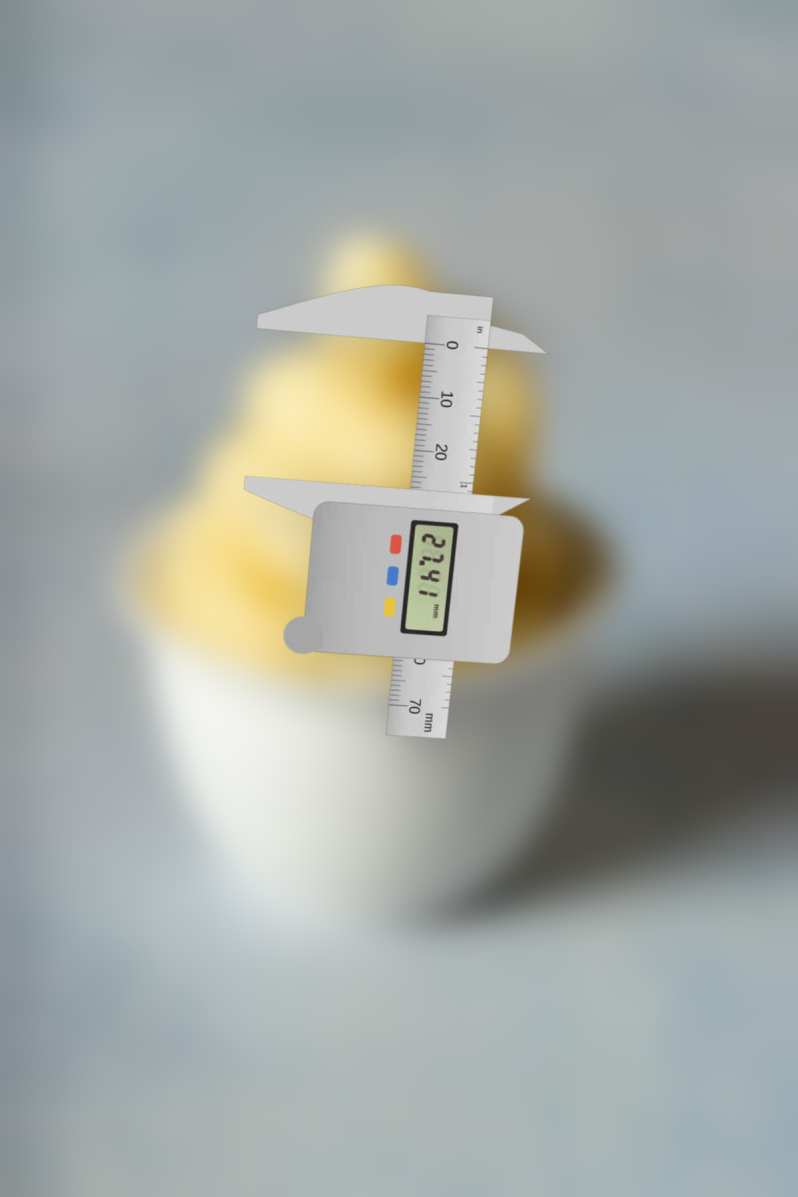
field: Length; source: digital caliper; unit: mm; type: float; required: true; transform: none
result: 27.41 mm
